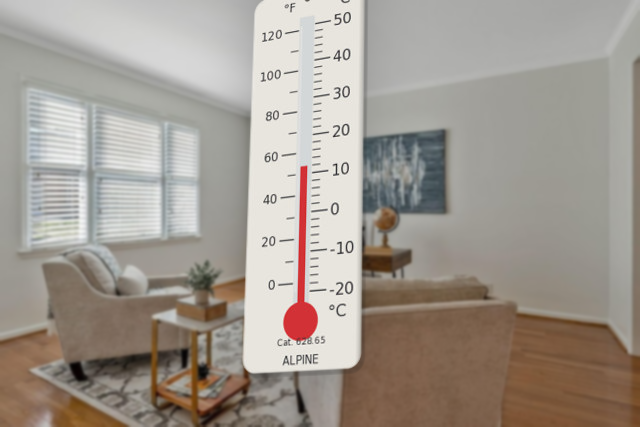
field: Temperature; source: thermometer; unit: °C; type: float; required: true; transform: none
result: 12 °C
